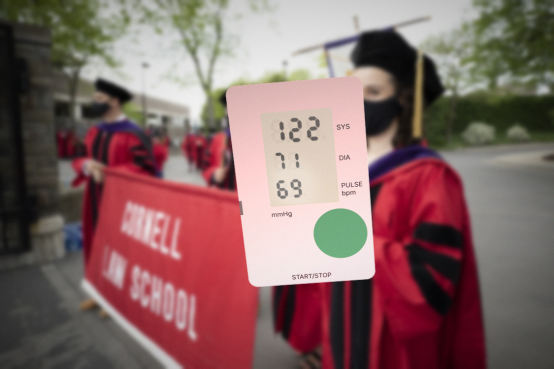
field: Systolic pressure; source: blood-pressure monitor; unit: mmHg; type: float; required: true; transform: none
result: 122 mmHg
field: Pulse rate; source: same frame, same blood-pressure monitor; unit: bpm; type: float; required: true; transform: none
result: 69 bpm
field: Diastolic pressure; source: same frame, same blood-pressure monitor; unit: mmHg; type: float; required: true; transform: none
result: 71 mmHg
